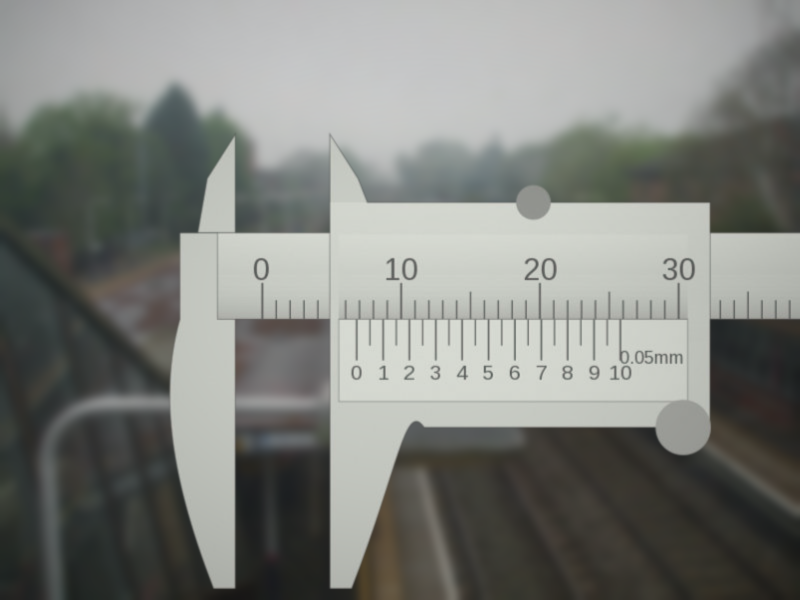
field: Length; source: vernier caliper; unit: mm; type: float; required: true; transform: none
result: 6.8 mm
